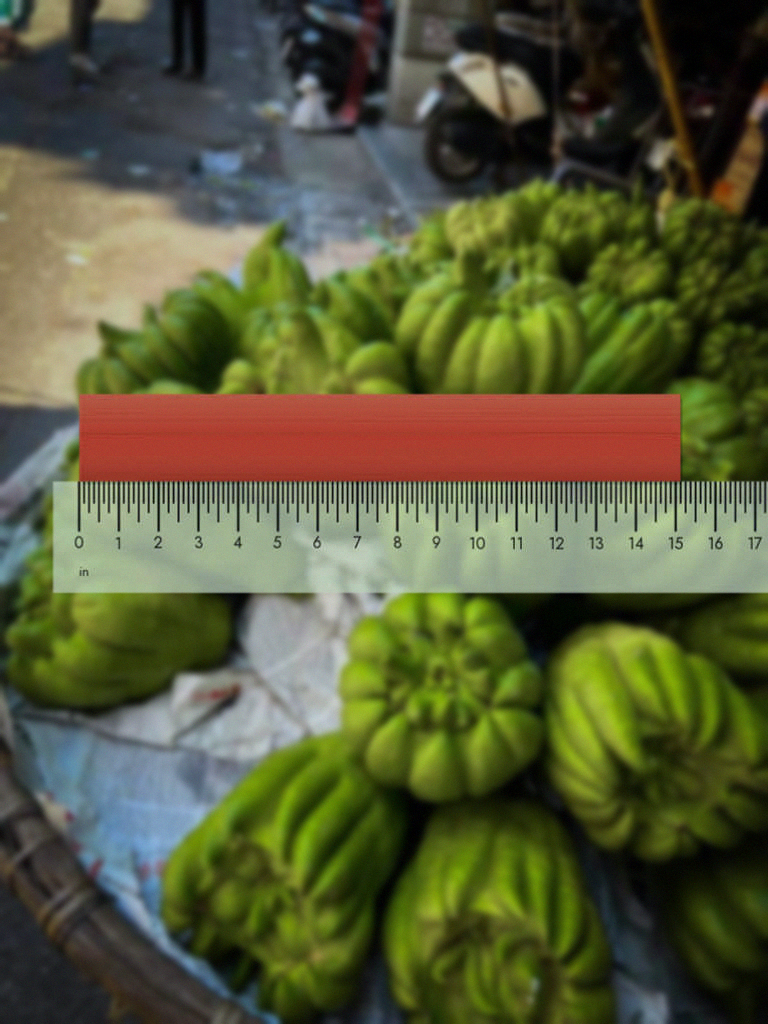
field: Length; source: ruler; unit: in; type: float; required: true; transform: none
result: 15.125 in
